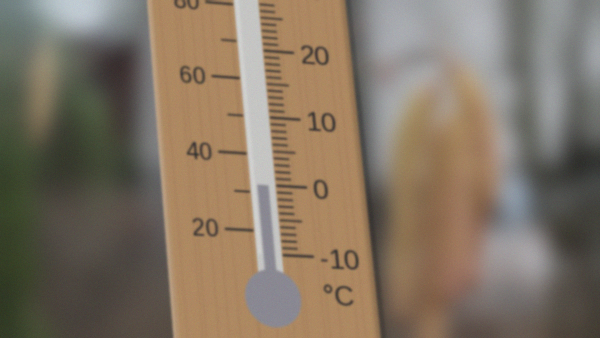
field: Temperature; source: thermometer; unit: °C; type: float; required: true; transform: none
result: 0 °C
